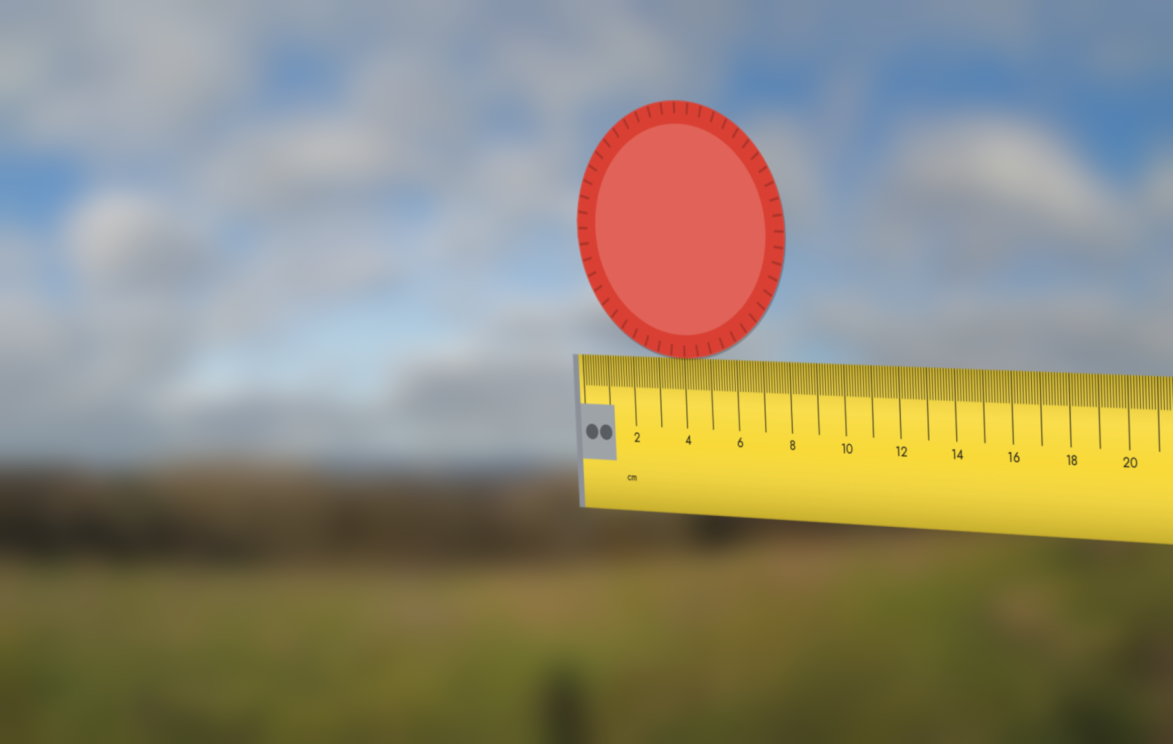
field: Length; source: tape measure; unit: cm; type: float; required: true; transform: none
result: 8 cm
